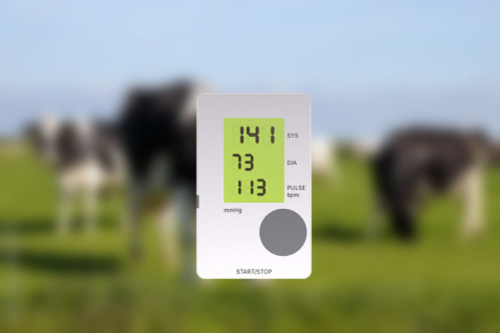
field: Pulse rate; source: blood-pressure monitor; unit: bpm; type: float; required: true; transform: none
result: 113 bpm
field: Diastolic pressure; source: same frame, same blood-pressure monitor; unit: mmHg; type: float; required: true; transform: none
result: 73 mmHg
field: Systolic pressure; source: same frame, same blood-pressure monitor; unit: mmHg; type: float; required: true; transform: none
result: 141 mmHg
